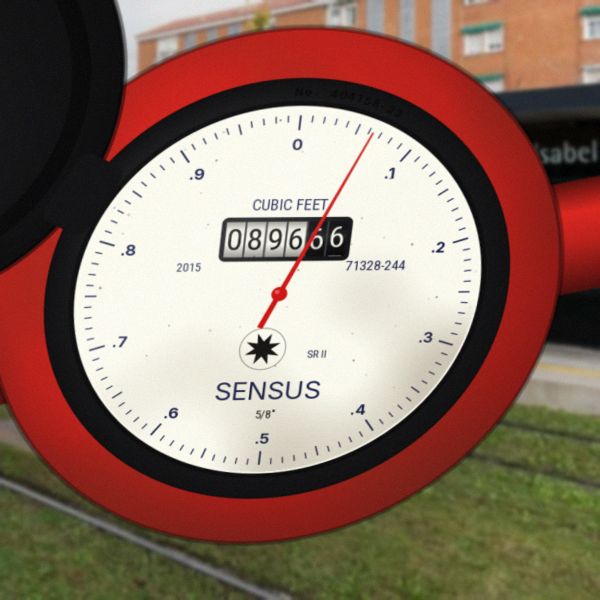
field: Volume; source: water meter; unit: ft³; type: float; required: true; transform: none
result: 89666.06 ft³
